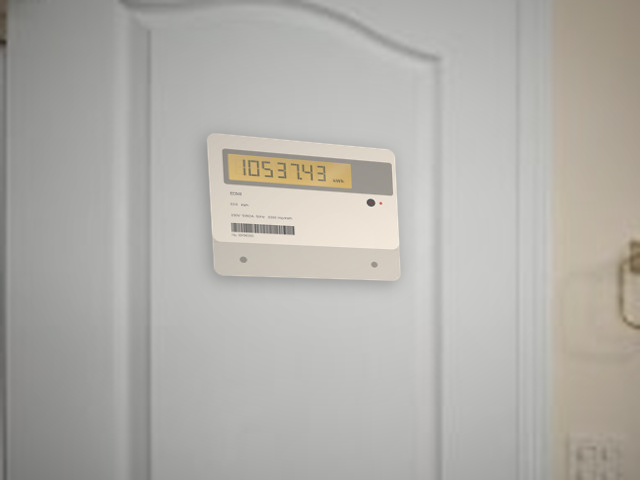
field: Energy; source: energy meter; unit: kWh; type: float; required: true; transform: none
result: 10537.43 kWh
